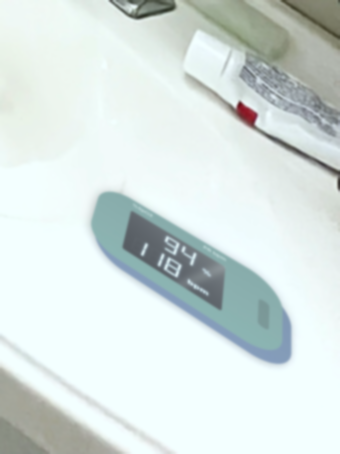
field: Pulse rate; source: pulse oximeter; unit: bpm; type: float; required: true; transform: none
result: 118 bpm
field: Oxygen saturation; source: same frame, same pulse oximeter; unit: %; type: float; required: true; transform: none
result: 94 %
